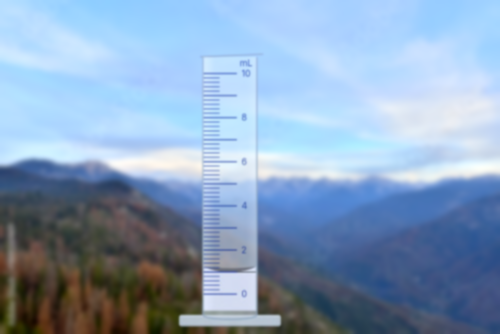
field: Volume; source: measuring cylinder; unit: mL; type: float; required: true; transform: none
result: 1 mL
